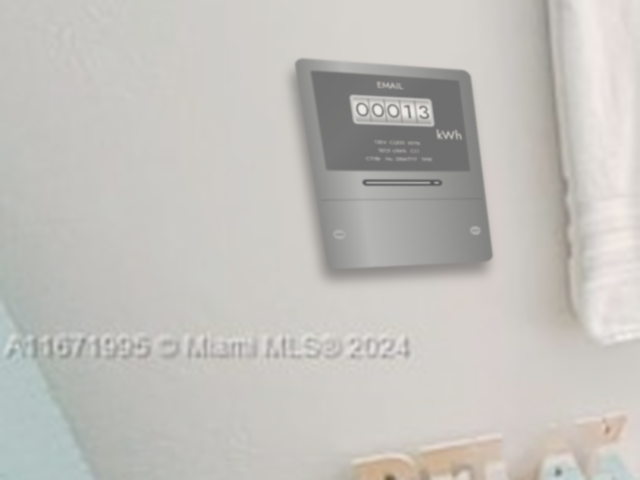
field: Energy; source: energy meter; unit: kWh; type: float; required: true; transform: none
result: 13 kWh
